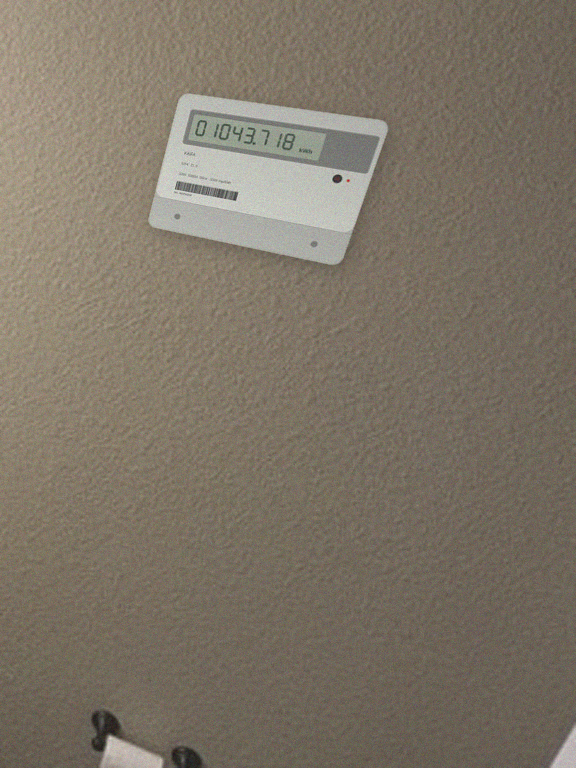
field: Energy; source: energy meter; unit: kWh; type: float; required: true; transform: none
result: 1043.718 kWh
